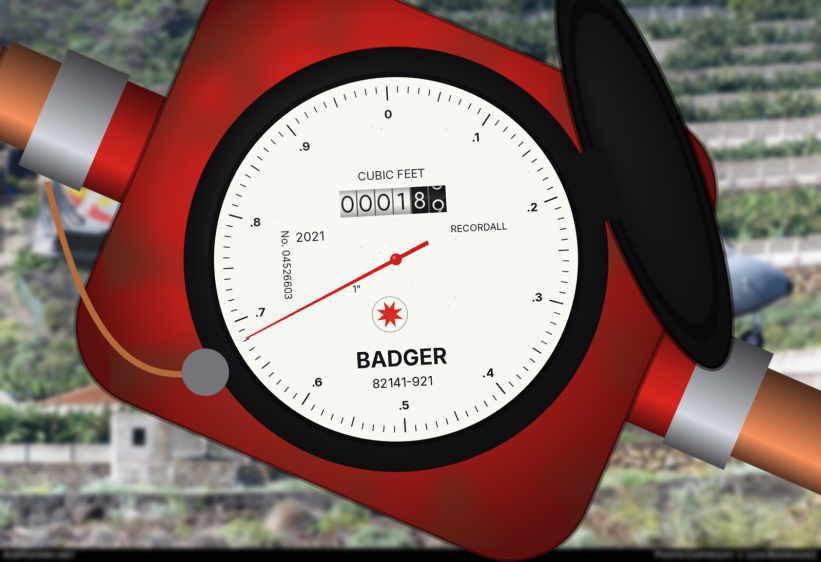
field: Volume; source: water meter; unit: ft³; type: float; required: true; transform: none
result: 188.68 ft³
